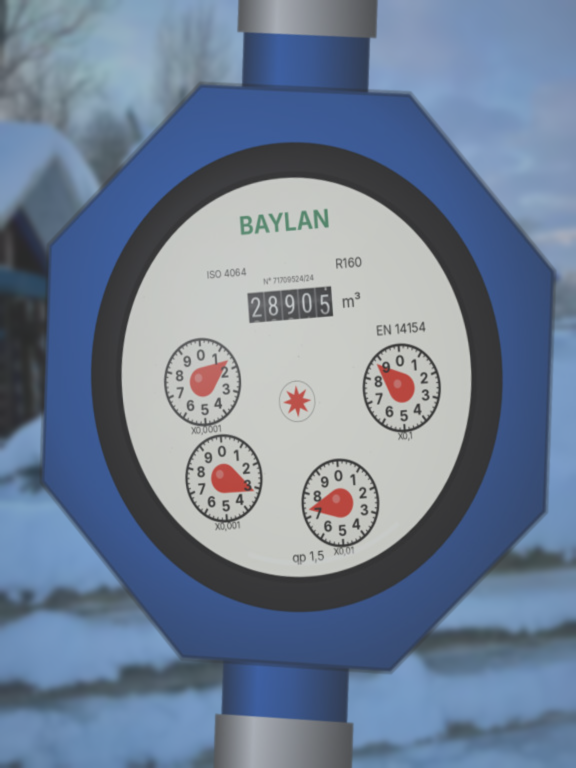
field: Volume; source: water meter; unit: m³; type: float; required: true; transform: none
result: 28904.8731 m³
